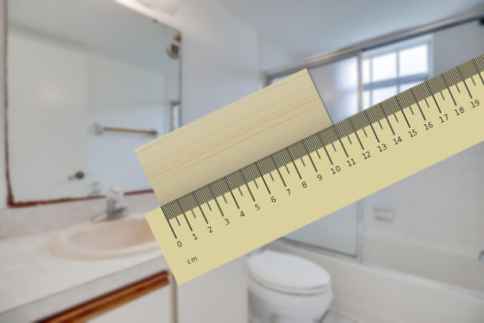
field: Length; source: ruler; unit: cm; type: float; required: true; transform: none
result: 11 cm
